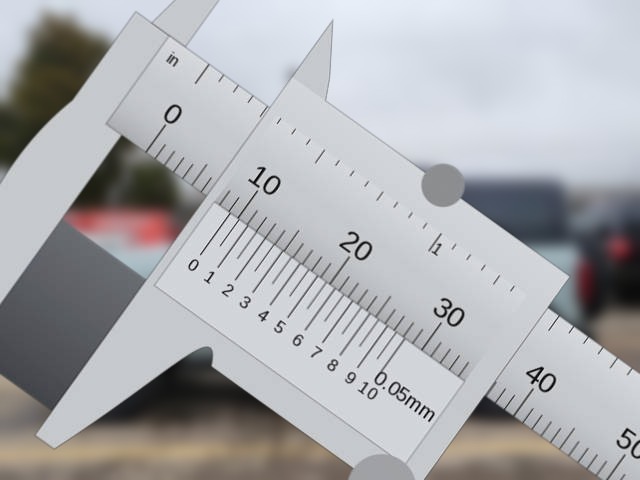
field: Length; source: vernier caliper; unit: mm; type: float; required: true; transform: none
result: 9.2 mm
